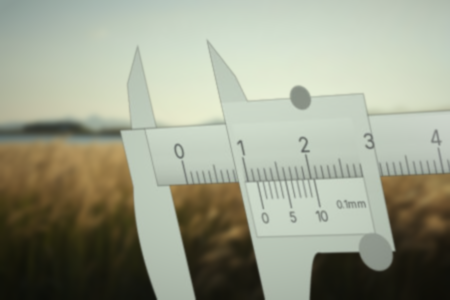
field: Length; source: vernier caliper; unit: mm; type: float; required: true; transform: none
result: 11.5 mm
